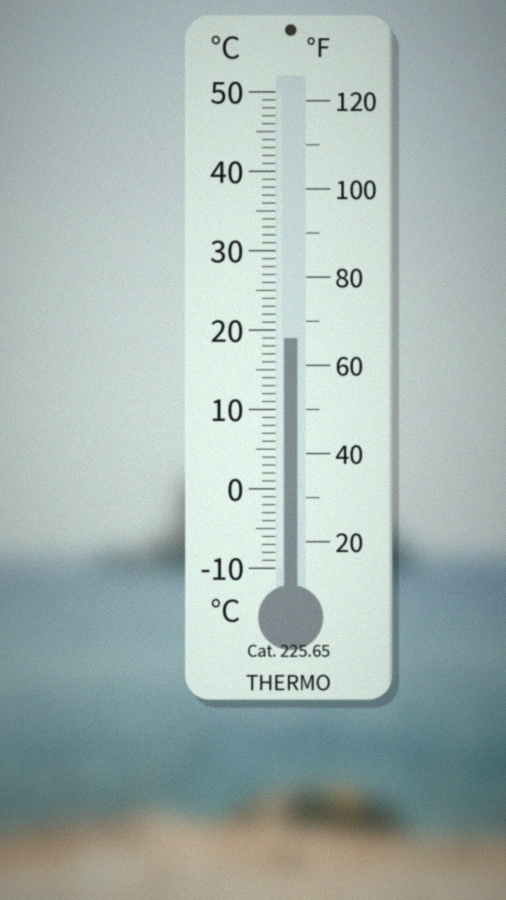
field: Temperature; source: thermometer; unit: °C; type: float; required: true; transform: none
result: 19 °C
